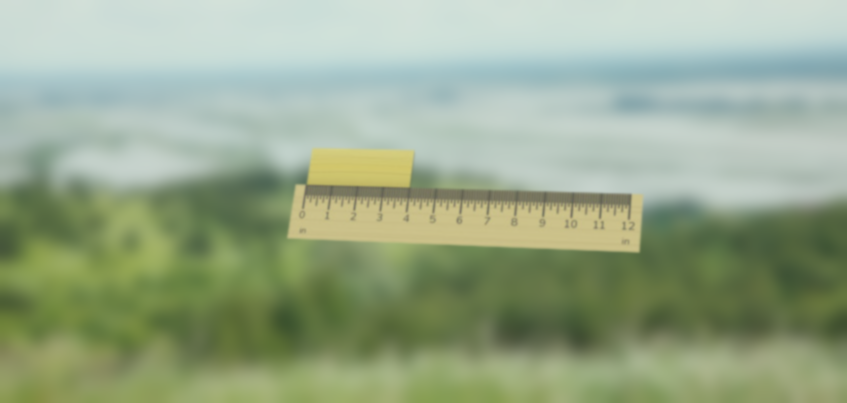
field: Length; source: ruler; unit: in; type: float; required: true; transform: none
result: 4 in
